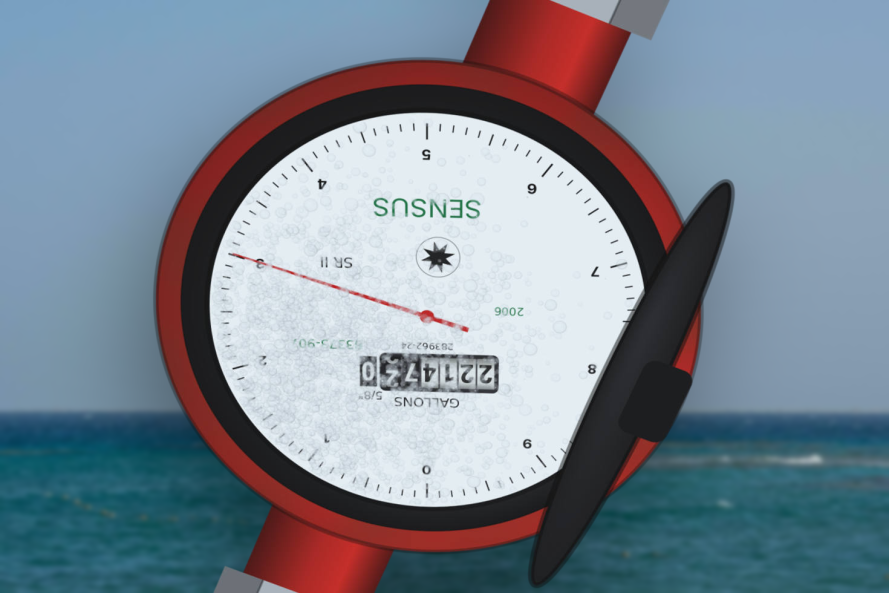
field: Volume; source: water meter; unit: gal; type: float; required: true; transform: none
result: 2214723.0 gal
